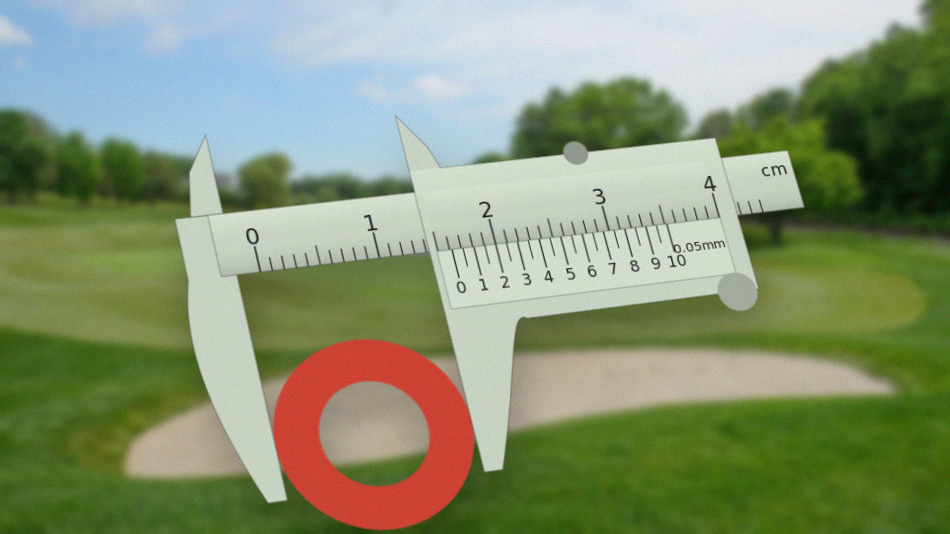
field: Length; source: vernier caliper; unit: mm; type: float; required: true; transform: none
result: 16.2 mm
